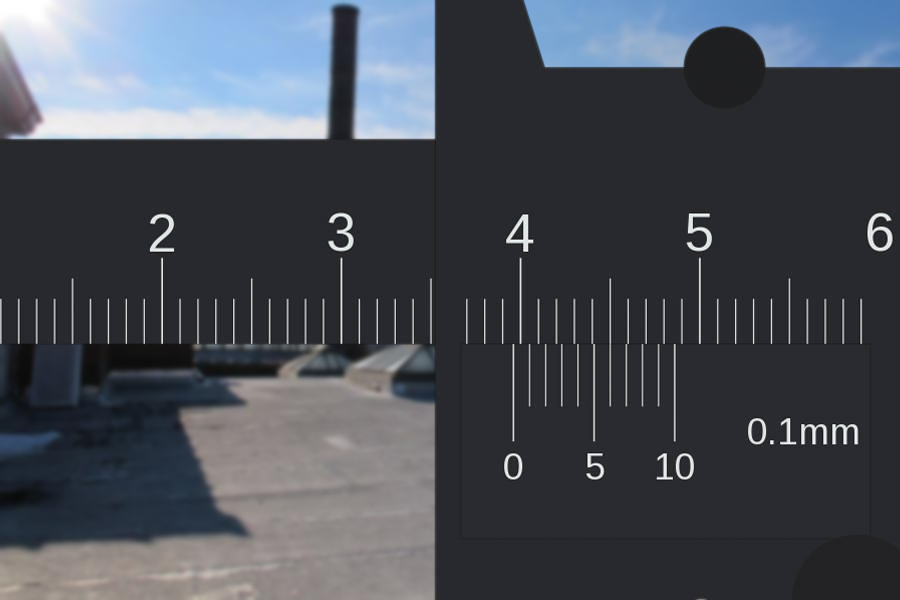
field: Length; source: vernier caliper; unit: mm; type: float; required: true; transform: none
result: 39.6 mm
